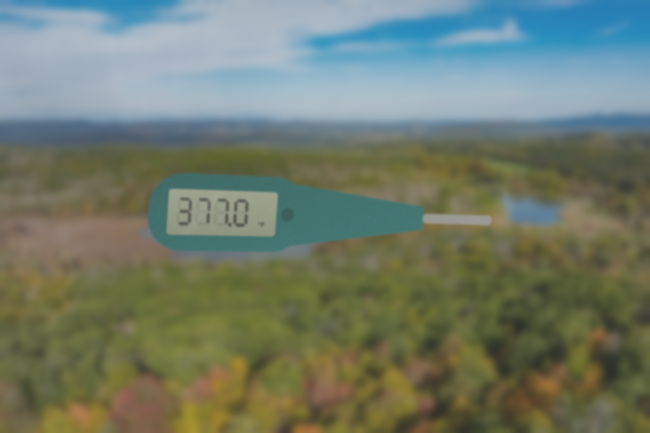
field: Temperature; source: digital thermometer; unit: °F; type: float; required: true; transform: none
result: 377.0 °F
